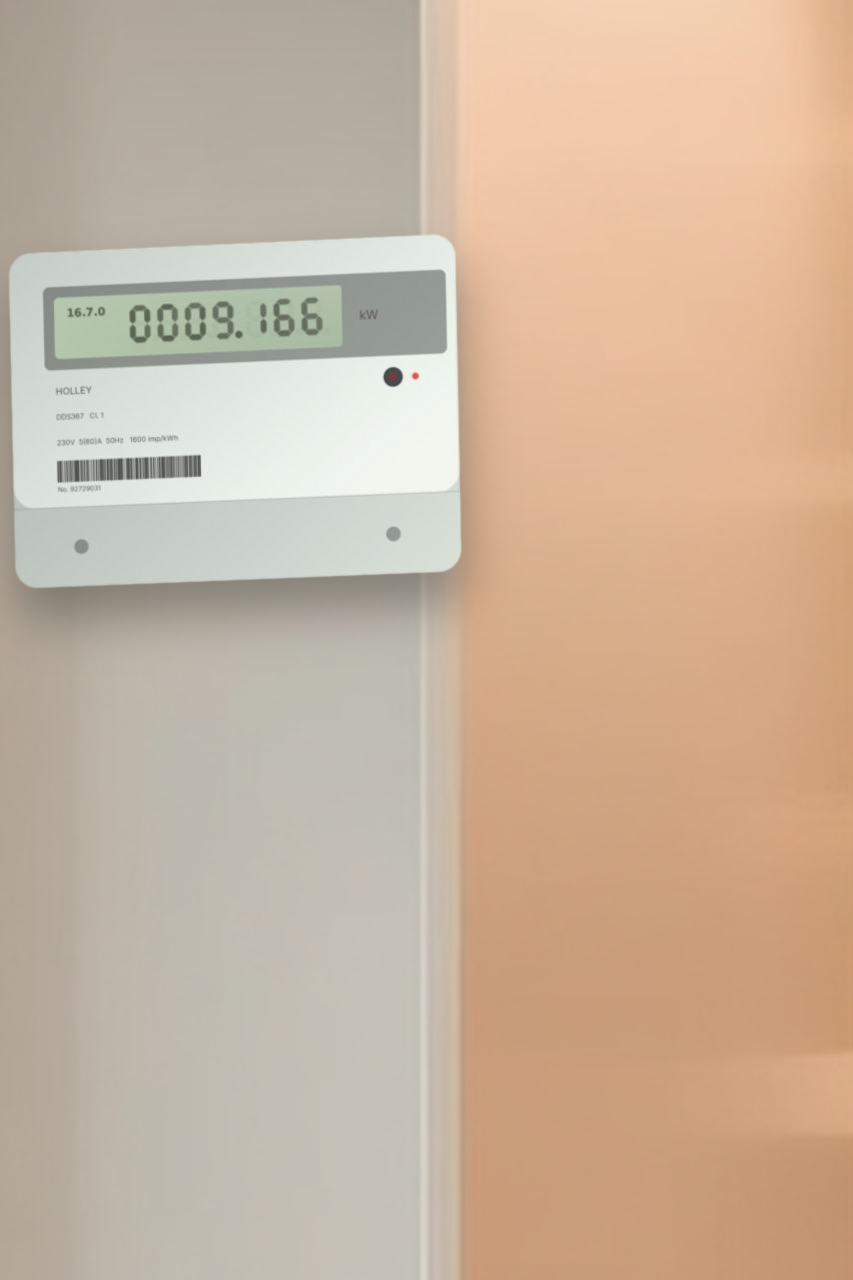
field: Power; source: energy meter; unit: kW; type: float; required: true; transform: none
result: 9.166 kW
